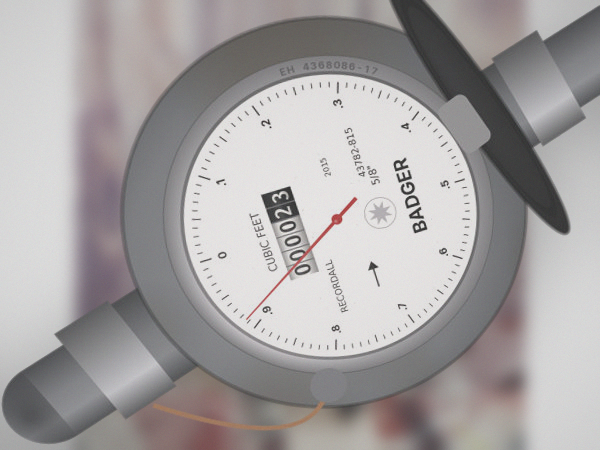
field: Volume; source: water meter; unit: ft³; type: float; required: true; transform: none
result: 22.91 ft³
